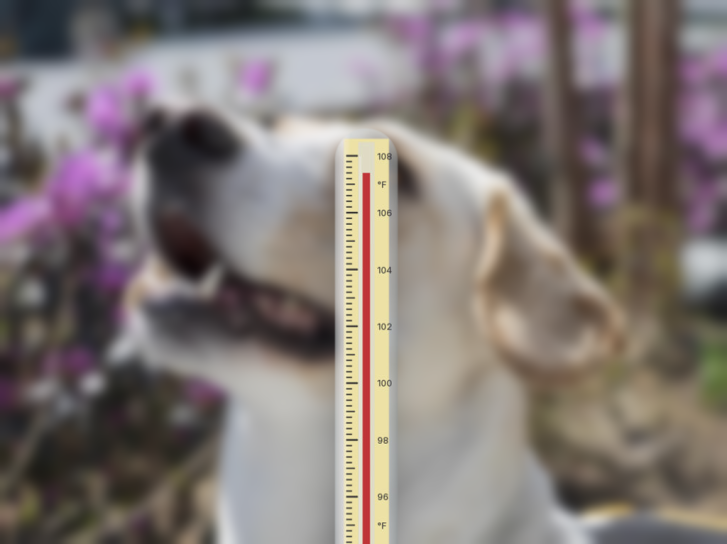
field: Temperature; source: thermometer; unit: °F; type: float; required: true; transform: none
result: 107.4 °F
